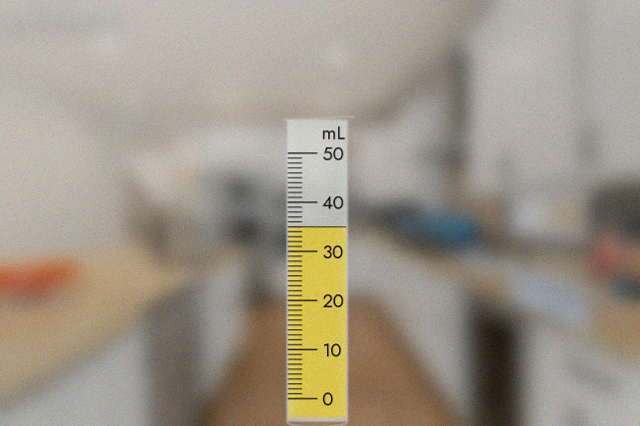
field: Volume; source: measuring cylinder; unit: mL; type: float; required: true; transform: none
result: 35 mL
